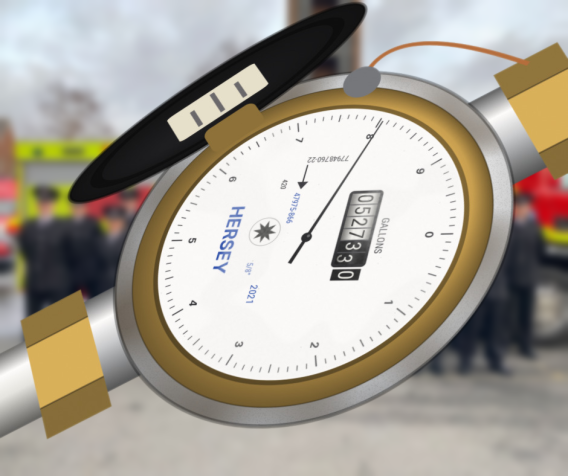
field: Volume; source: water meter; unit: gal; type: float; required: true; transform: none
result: 527328.0 gal
